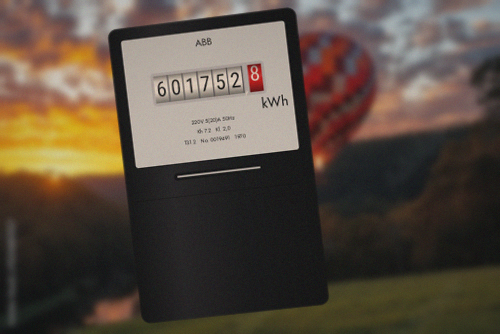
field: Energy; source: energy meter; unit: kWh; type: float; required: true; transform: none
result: 601752.8 kWh
